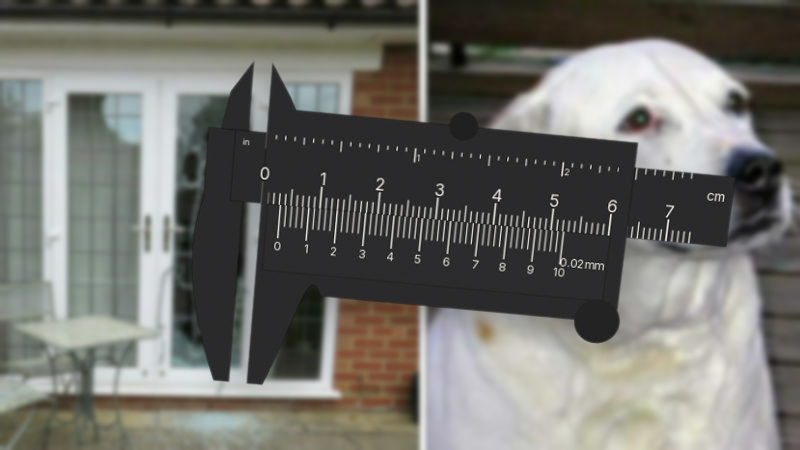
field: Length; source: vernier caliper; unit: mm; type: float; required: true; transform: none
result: 3.2 mm
